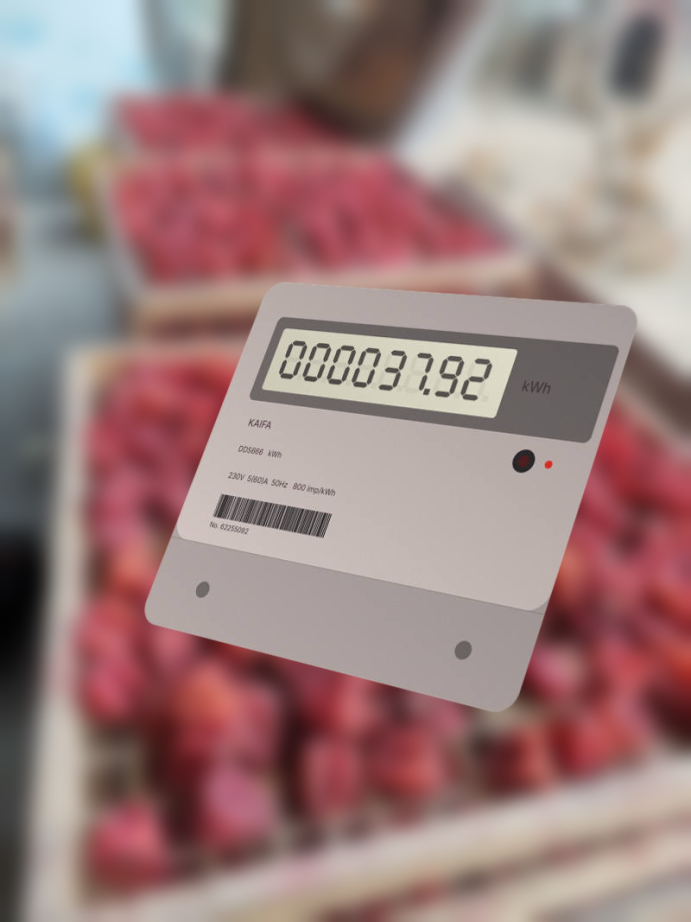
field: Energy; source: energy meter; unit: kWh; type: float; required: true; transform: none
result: 37.92 kWh
